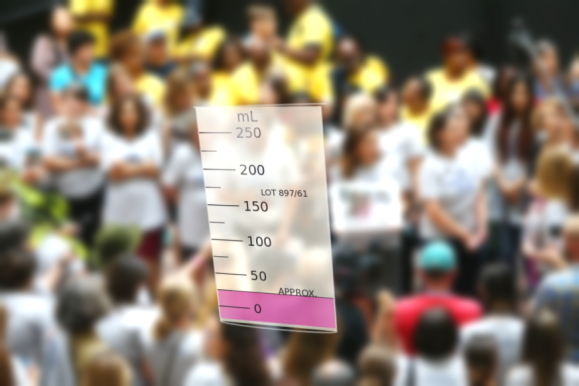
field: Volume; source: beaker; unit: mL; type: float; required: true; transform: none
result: 25 mL
